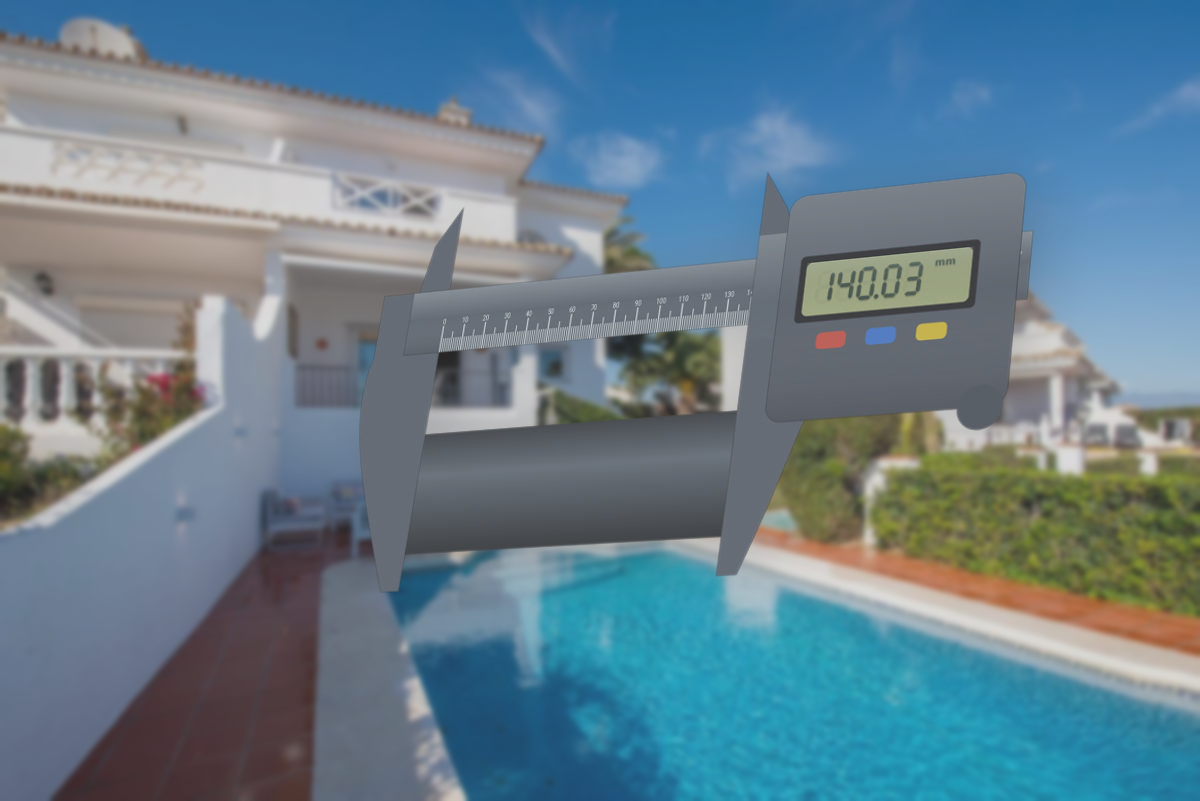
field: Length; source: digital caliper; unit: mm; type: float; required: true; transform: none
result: 140.03 mm
